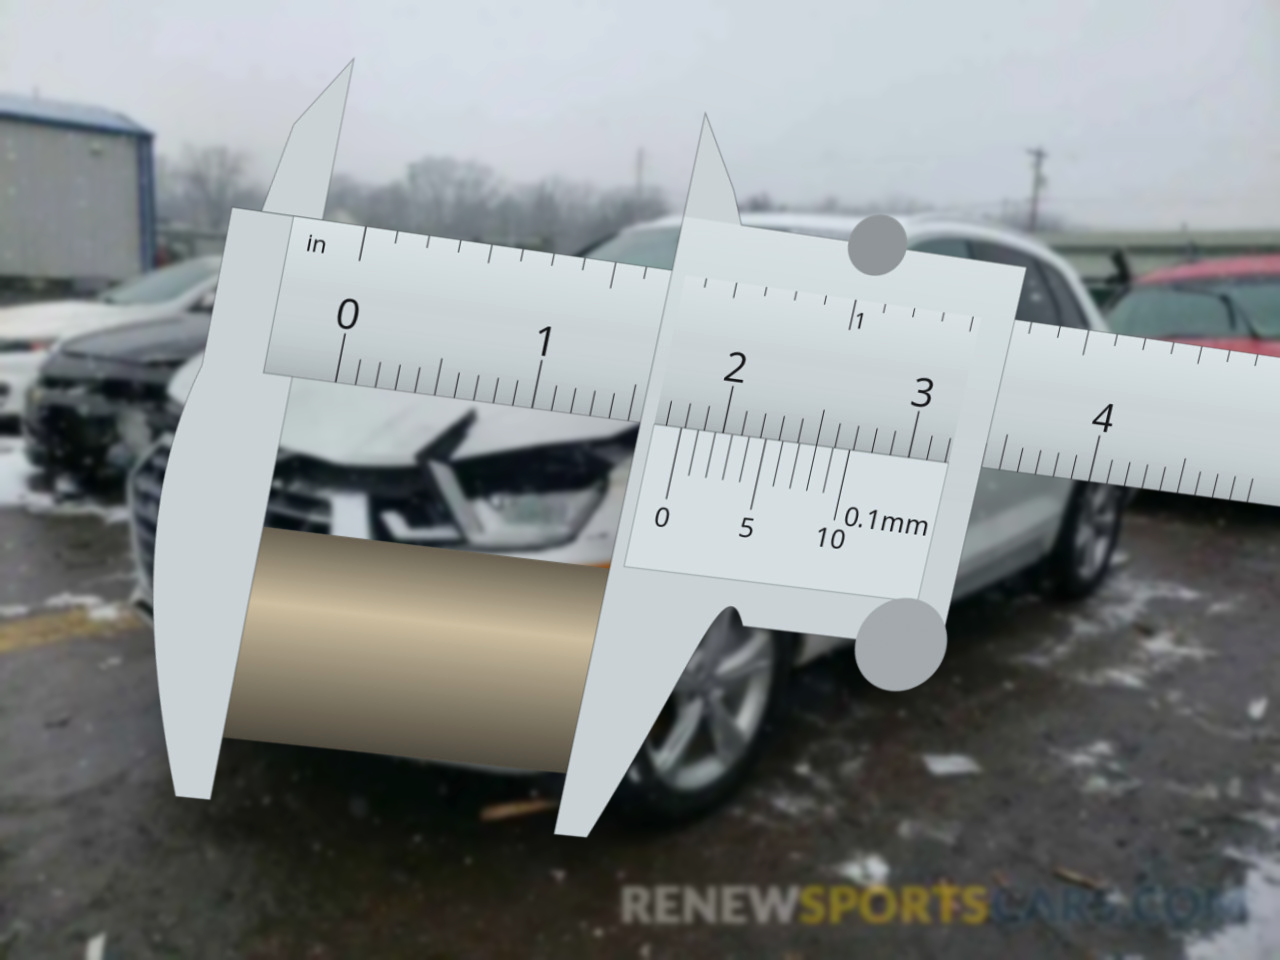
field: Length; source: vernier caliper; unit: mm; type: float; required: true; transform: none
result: 17.8 mm
